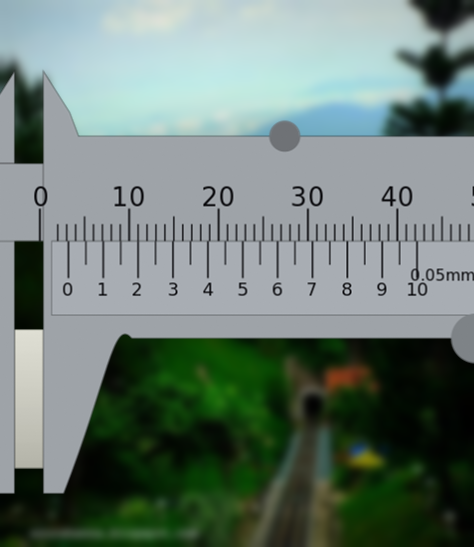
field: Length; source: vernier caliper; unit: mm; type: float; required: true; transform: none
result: 3.2 mm
